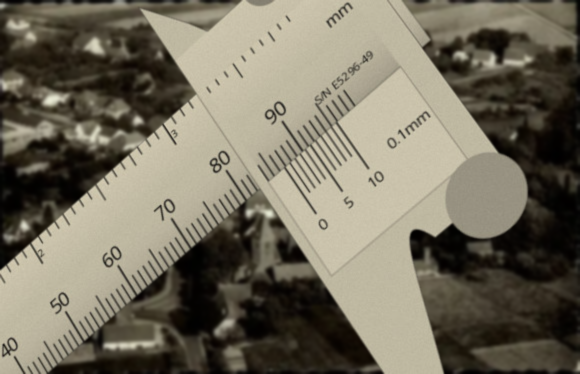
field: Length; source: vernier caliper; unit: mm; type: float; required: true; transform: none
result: 86.8 mm
